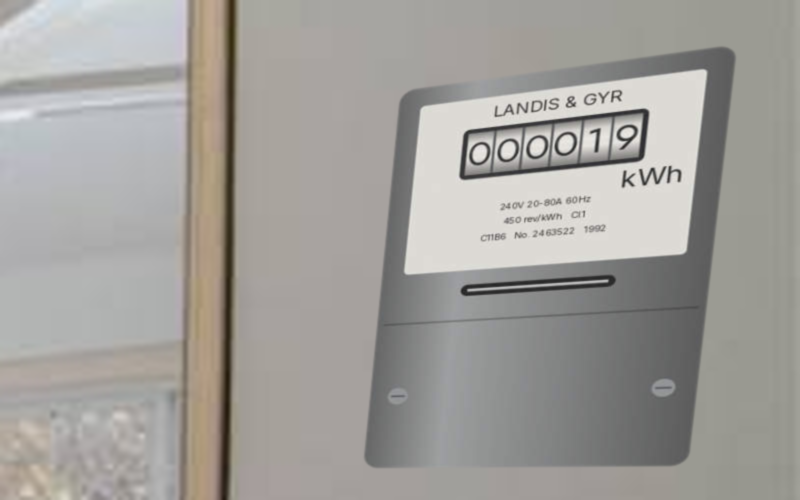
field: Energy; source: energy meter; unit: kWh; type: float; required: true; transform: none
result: 19 kWh
